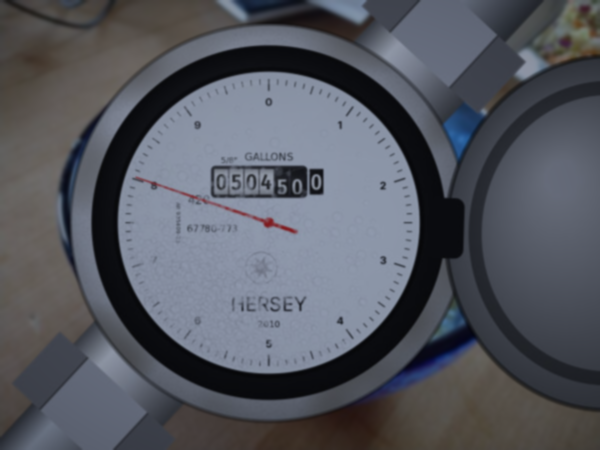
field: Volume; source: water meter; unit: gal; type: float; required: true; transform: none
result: 504498.0 gal
